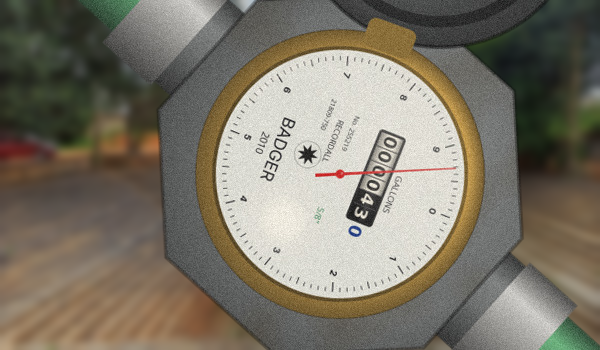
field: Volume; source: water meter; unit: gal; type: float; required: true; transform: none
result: 429.3 gal
